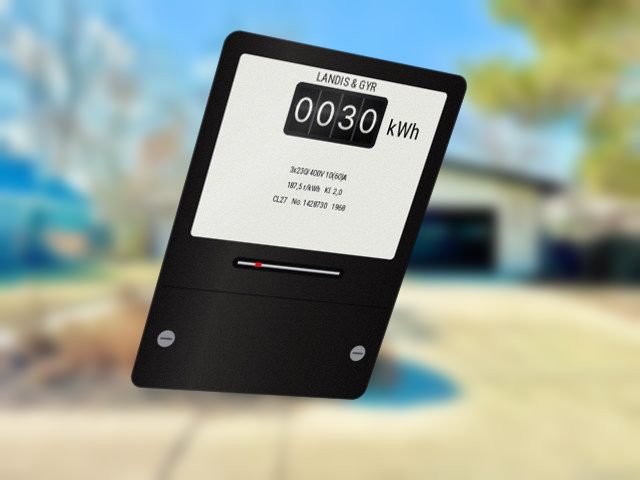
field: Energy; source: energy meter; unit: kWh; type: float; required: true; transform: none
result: 30 kWh
